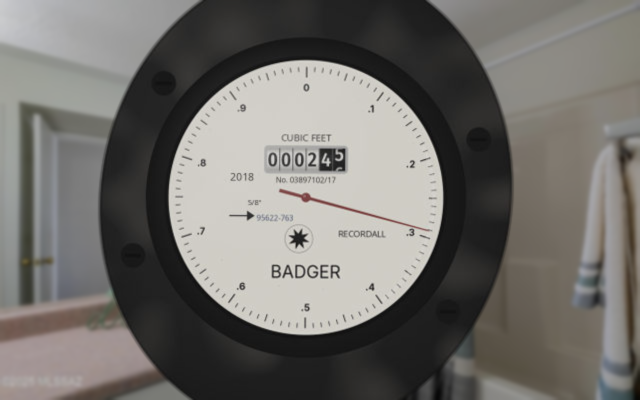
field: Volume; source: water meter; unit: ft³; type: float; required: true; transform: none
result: 245.29 ft³
